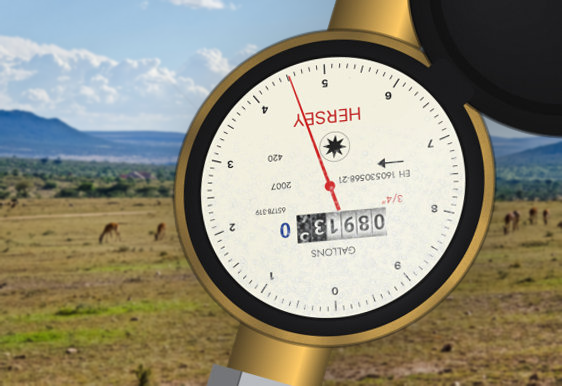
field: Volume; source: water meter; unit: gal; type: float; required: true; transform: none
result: 891334.5 gal
